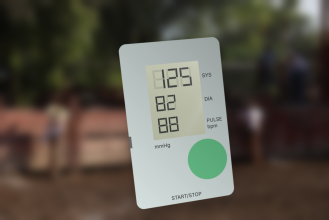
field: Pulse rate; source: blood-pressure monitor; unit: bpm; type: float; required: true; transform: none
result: 88 bpm
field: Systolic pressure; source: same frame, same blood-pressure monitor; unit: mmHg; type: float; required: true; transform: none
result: 125 mmHg
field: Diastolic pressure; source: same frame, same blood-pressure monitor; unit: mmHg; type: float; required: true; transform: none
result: 82 mmHg
